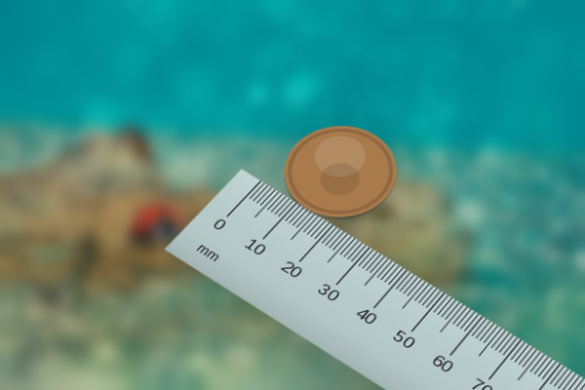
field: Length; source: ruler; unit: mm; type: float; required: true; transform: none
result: 25 mm
